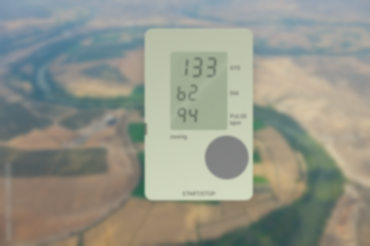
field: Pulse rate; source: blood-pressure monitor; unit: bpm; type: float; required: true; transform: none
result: 94 bpm
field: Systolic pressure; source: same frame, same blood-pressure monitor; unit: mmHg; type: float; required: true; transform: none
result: 133 mmHg
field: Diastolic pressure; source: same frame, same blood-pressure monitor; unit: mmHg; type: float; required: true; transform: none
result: 62 mmHg
